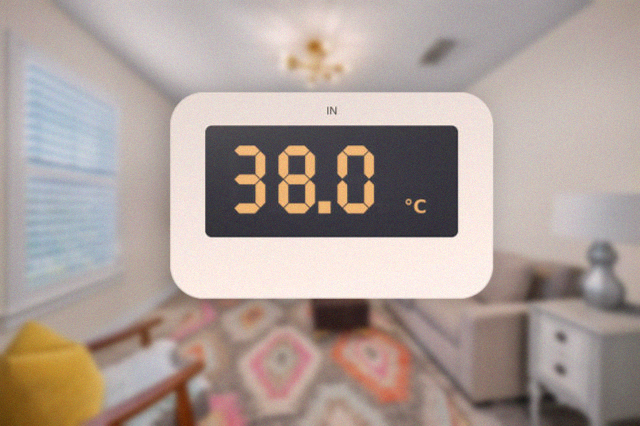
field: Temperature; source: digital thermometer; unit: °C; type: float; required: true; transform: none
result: 38.0 °C
